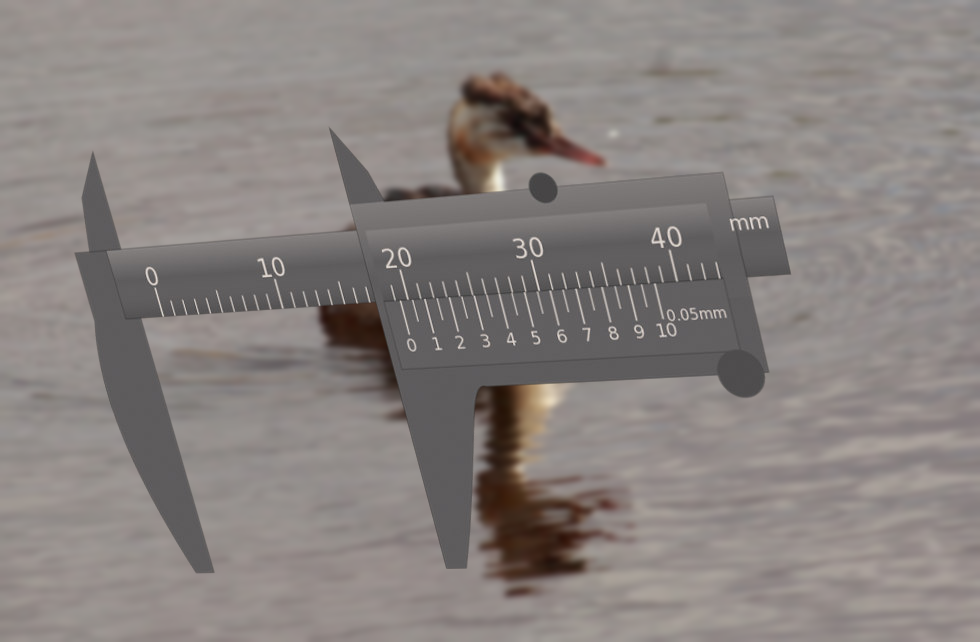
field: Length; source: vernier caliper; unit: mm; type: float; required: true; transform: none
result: 19.4 mm
